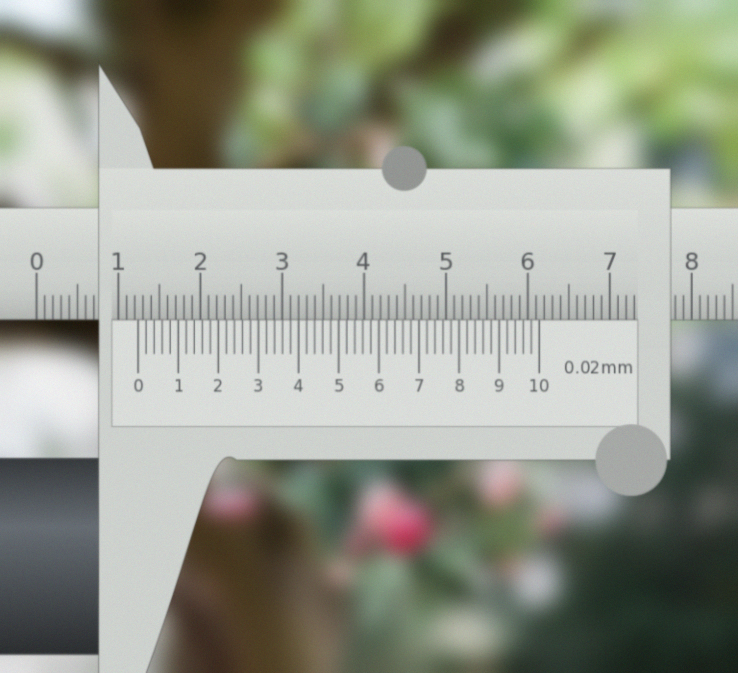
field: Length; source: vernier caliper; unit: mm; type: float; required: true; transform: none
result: 12.4 mm
